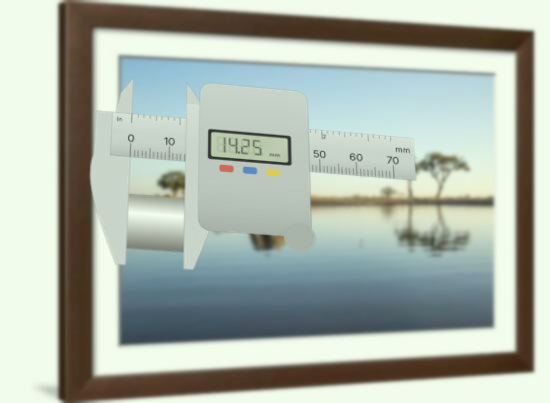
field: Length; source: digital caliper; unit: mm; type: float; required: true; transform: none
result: 14.25 mm
